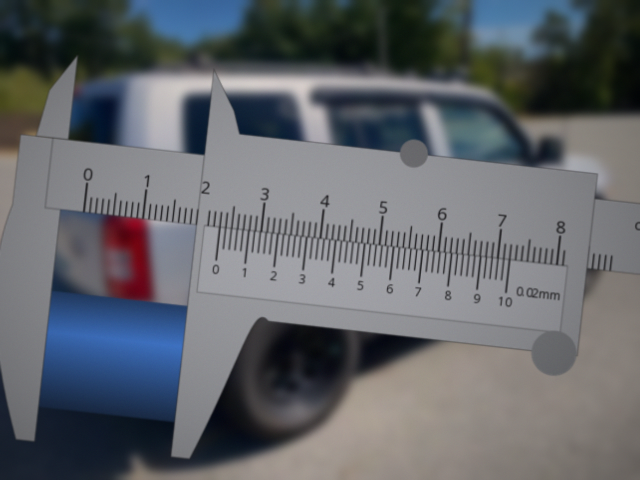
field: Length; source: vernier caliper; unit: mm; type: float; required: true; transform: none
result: 23.0 mm
